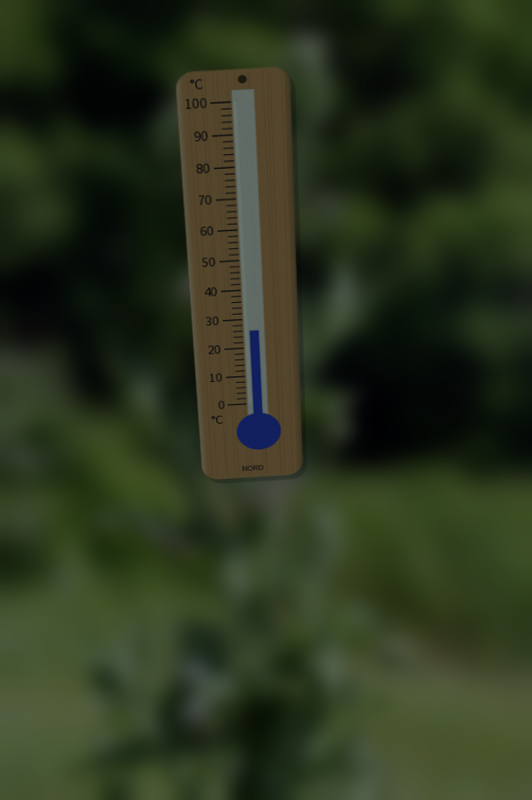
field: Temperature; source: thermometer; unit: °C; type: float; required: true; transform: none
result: 26 °C
